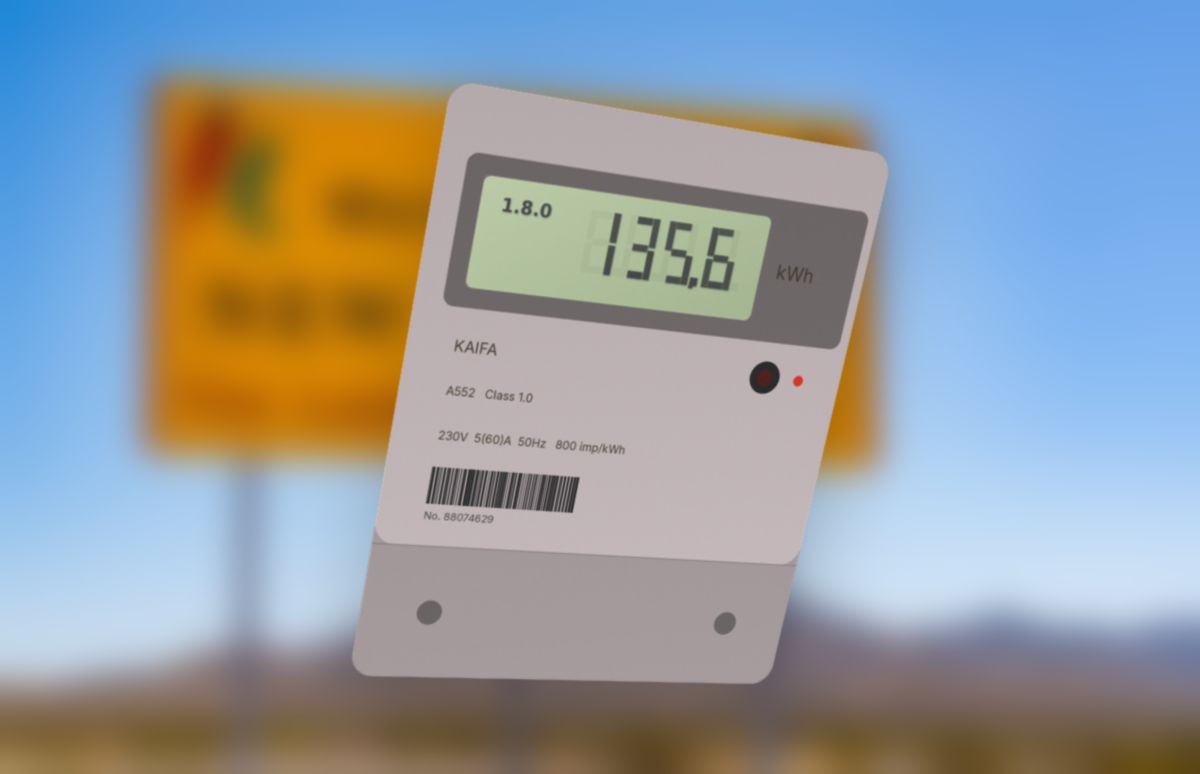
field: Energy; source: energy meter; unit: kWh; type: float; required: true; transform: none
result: 135.6 kWh
